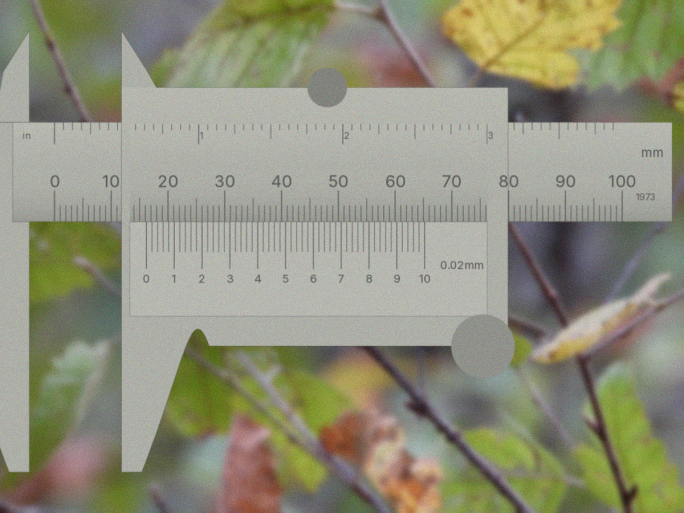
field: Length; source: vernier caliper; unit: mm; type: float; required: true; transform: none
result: 16.2 mm
